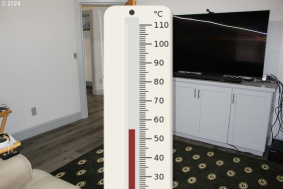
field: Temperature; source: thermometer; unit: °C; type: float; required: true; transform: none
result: 55 °C
